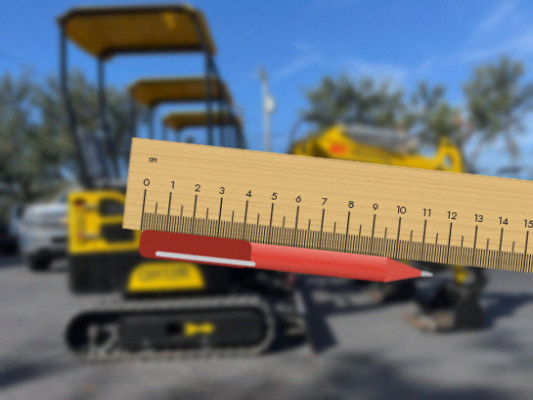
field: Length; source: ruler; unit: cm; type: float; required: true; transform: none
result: 11.5 cm
